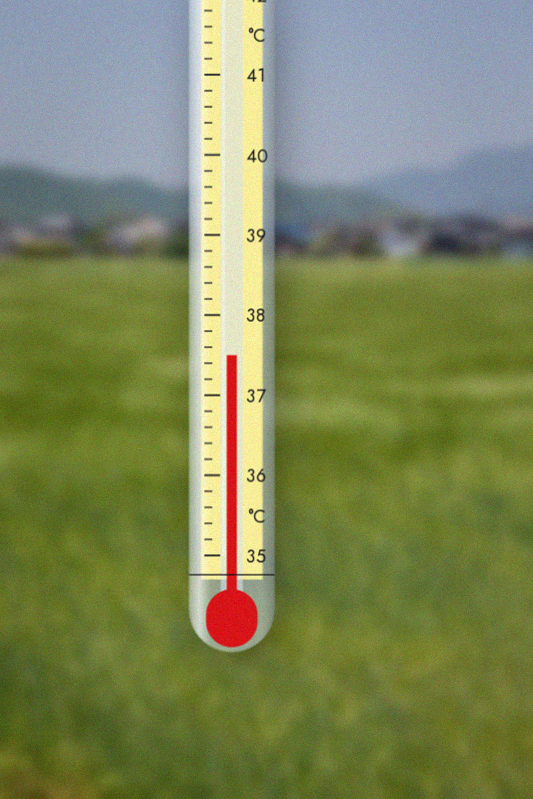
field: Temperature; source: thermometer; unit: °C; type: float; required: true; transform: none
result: 37.5 °C
